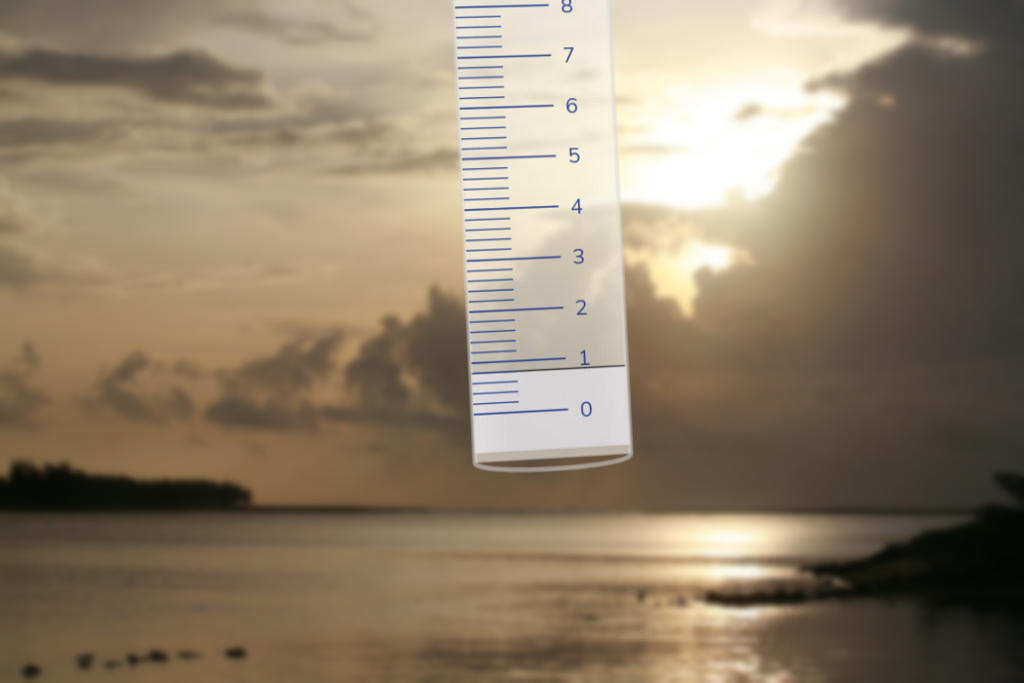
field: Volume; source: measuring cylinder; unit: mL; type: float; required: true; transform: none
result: 0.8 mL
